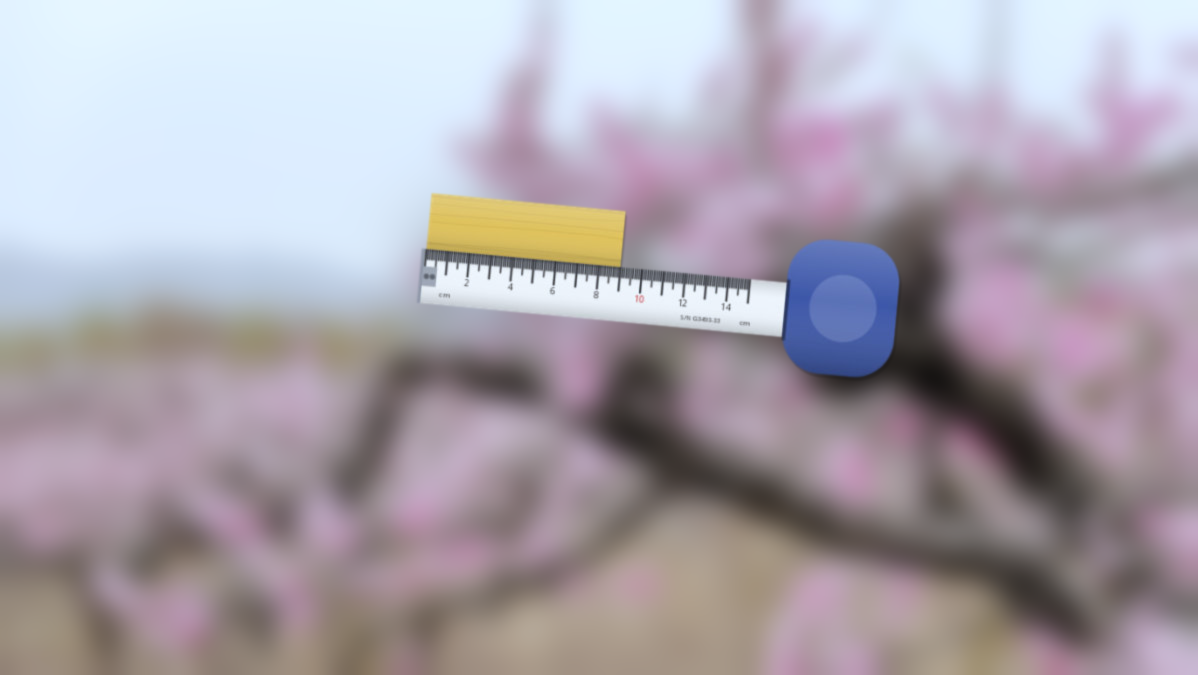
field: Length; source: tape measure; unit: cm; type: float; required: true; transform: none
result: 9 cm
